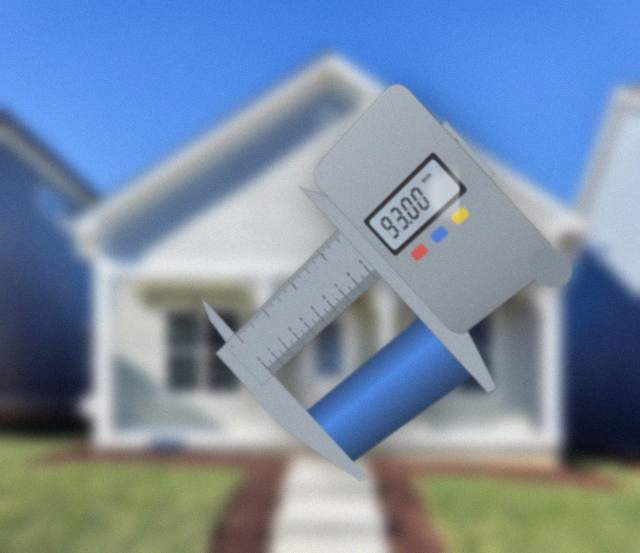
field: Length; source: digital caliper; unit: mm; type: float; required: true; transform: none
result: 93.00 mm
